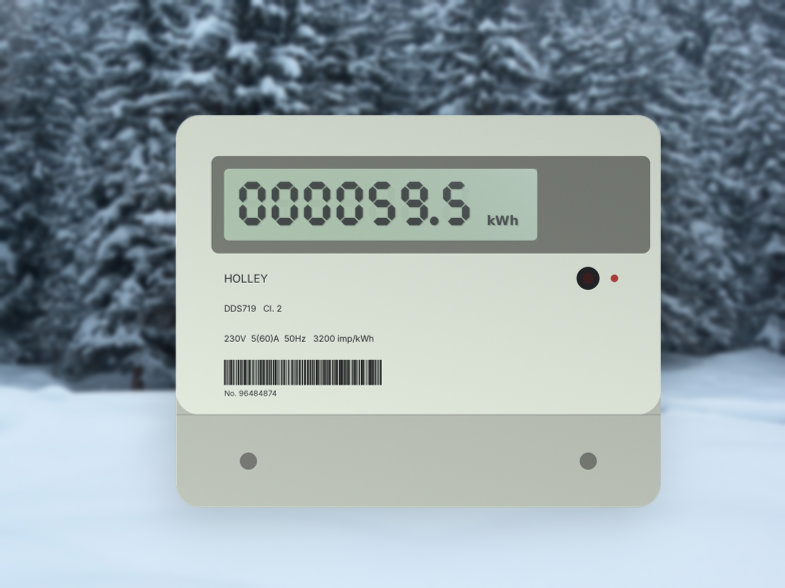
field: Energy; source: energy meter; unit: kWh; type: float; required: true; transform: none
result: 59.5 kWh
